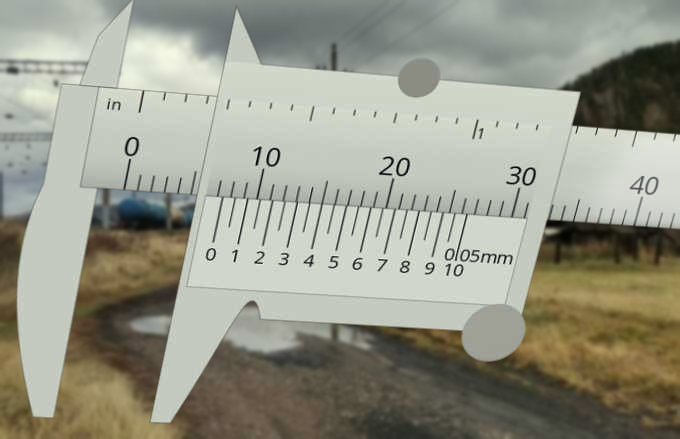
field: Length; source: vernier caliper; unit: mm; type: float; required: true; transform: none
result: 7.4 mm
